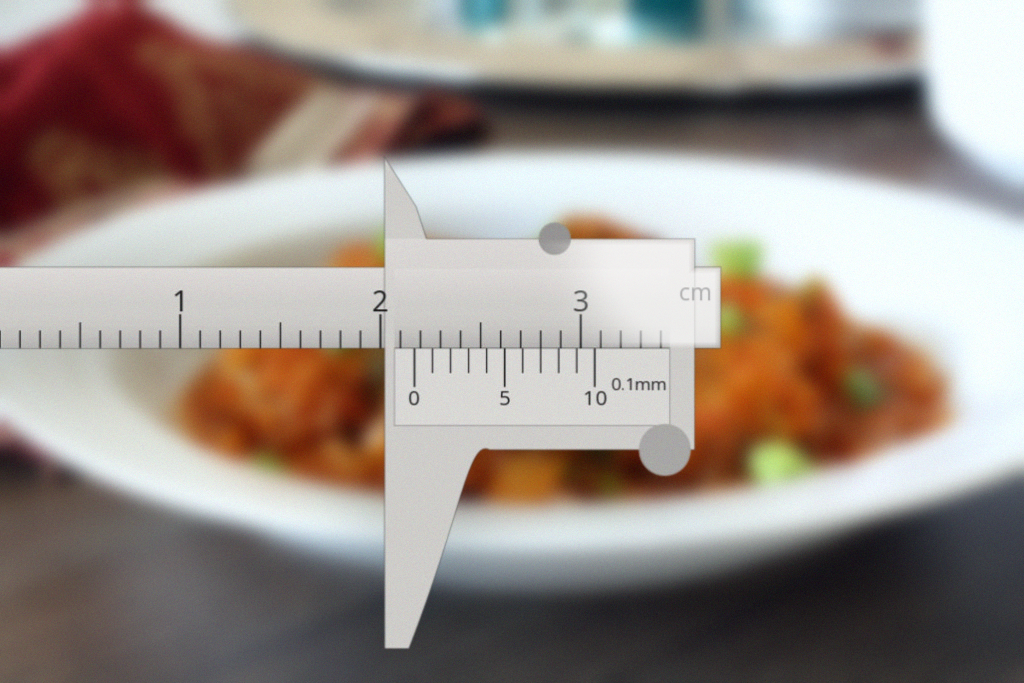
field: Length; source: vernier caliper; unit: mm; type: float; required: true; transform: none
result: 21.7 mm
